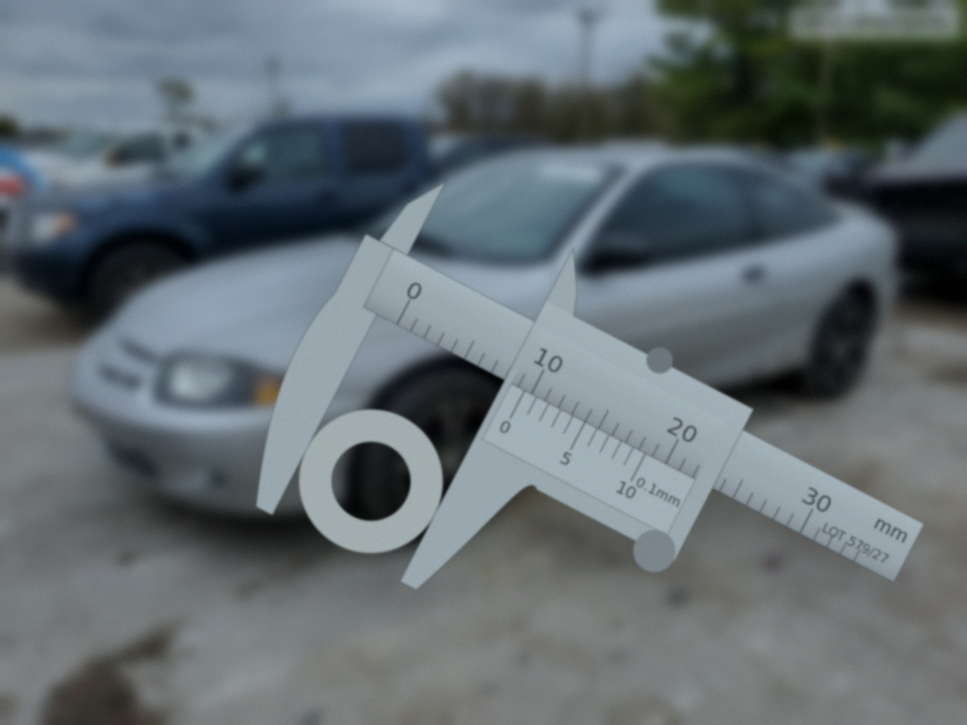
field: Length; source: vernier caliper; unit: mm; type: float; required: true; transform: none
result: 9.5 mm
